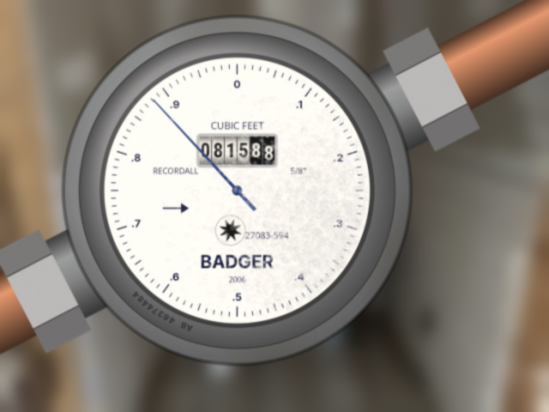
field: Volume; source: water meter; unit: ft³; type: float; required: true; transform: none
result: 81587.88 ft³
